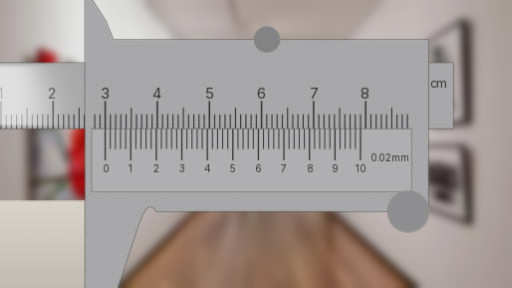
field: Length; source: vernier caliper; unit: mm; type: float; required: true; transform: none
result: 30.0 mm
